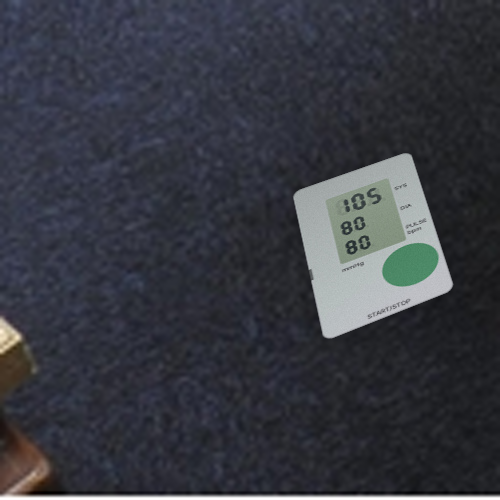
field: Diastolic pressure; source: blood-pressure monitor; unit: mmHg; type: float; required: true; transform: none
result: 80 mmHg
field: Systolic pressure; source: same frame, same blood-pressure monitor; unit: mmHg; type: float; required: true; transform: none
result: 105 mmHg
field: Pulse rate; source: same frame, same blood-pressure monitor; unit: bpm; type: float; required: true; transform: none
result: 80 bpm
